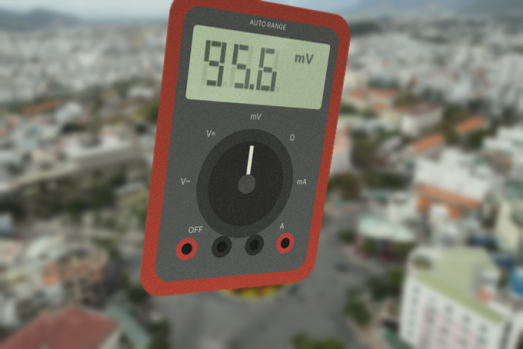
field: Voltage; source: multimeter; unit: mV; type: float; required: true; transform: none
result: 95.6 mV
